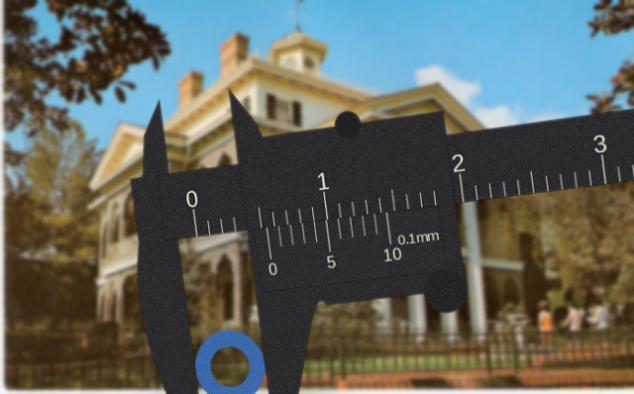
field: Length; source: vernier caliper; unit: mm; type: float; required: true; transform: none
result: 5.4 mm
